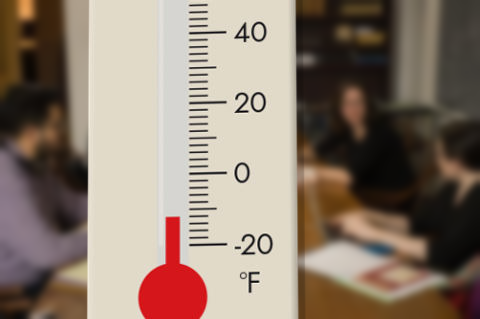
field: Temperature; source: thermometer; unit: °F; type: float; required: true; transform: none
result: -12 °F
